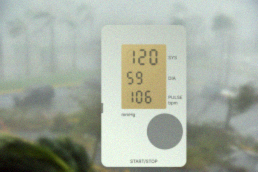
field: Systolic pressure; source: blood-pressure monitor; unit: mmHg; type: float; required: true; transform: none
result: 120 mmHg
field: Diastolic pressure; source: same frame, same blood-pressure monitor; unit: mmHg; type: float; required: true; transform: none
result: 59 mmHg
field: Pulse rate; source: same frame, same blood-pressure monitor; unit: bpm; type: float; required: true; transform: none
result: 106 bpm
